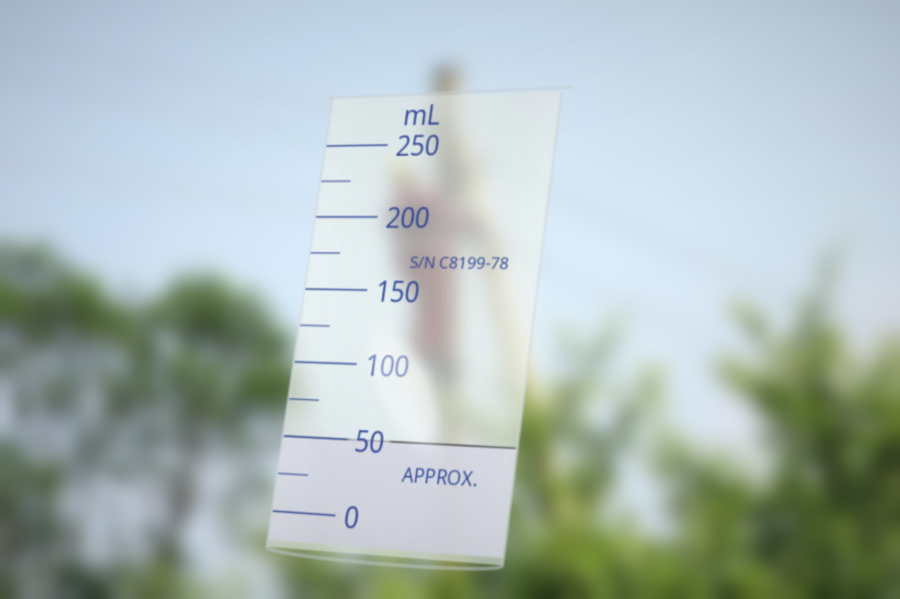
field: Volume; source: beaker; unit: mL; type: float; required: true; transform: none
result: 50 mL
